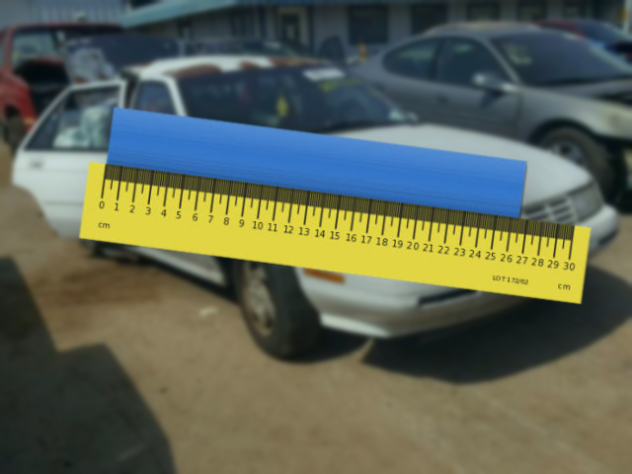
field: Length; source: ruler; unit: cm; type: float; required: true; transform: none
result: 26.5 cm
